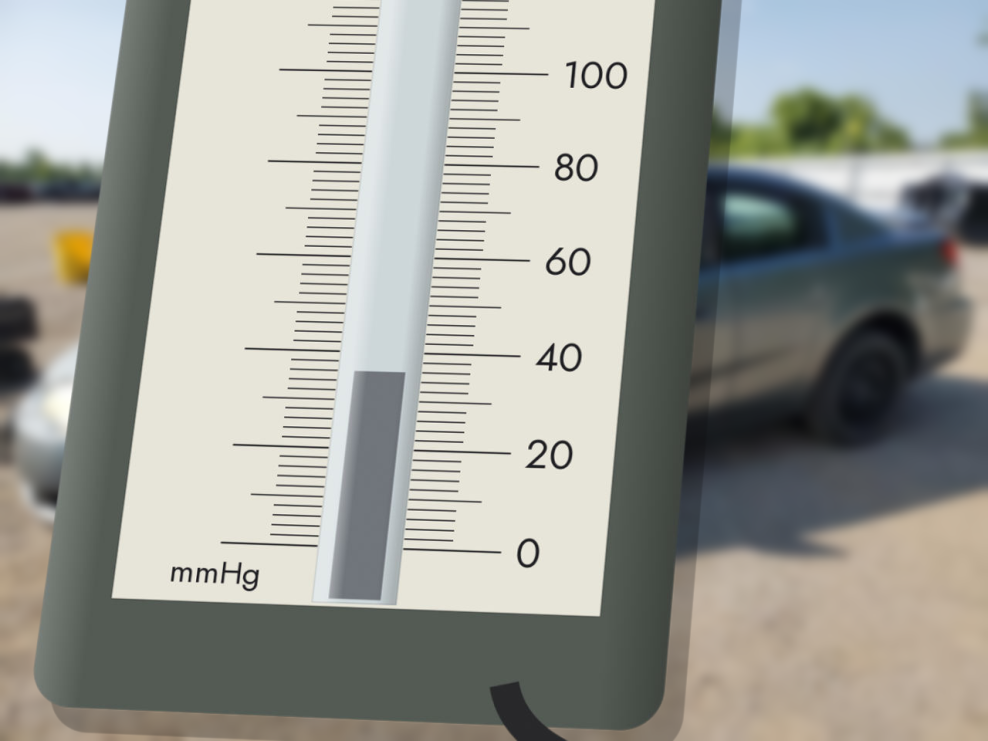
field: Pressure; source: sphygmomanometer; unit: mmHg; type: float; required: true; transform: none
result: 36 mmHg
